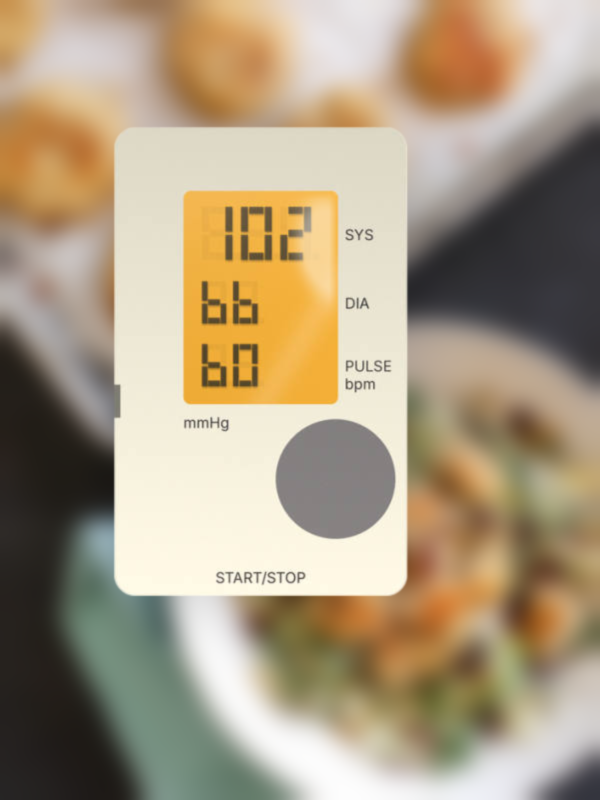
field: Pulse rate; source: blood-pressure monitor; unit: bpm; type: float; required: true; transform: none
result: 60 bpm
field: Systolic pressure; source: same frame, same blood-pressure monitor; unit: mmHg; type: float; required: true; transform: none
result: 102 mmHg
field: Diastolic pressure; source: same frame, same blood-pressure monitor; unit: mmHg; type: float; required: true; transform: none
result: 66 mmHg
